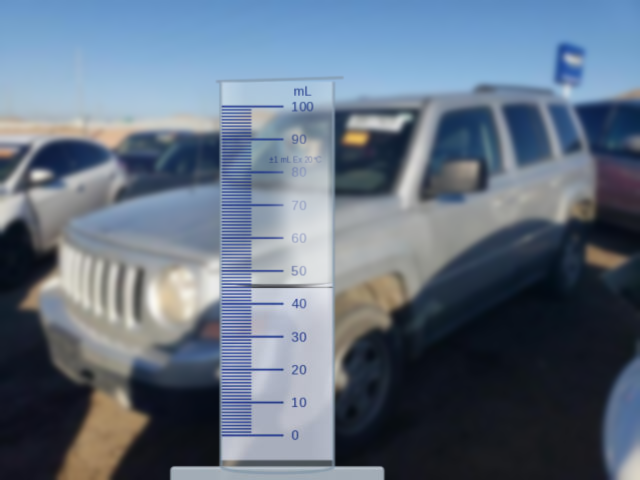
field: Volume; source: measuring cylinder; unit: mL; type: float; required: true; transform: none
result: 45 mL
